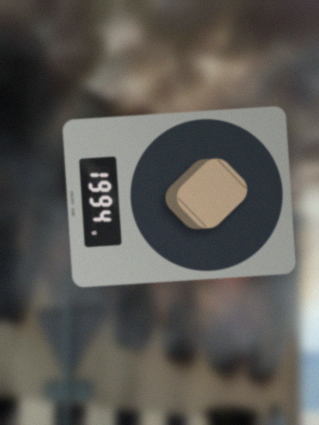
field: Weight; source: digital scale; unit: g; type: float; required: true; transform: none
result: 1994 g
